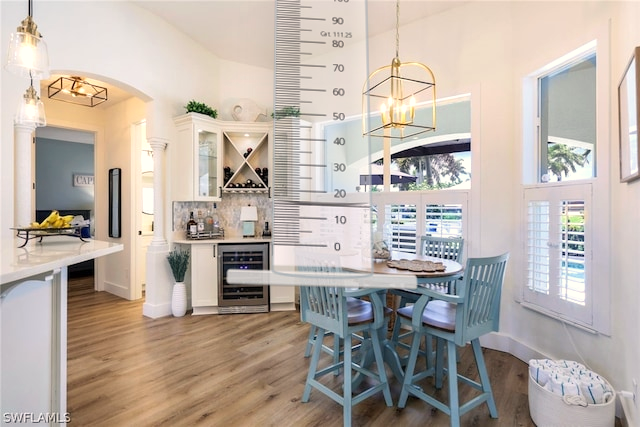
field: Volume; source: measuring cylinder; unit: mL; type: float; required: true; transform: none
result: 15 mL
